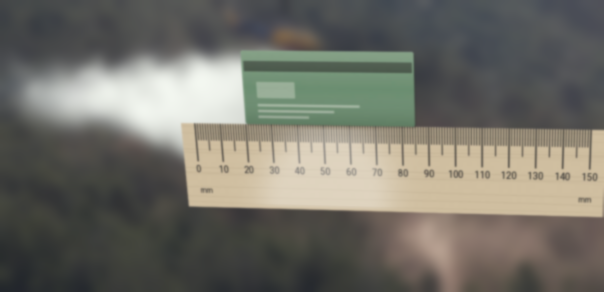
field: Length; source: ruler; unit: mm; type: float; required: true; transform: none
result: 65 mm
